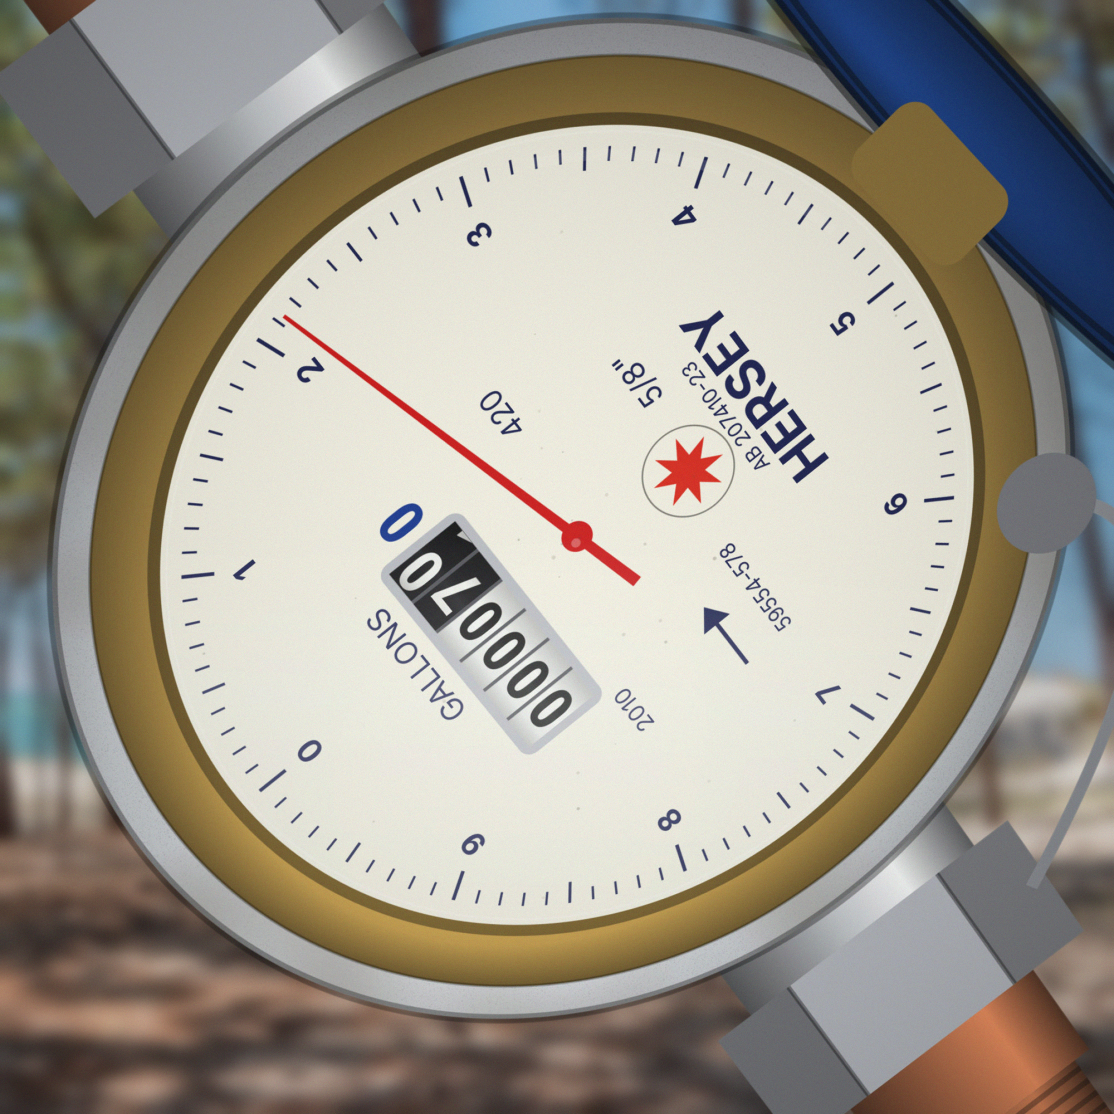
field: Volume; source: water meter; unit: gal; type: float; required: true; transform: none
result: 702.1 gal
